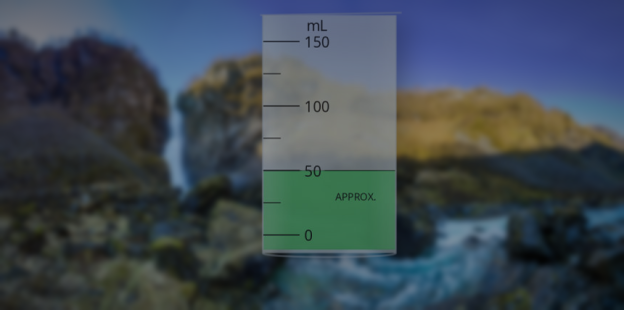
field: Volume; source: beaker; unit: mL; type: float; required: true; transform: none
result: 50 mL
